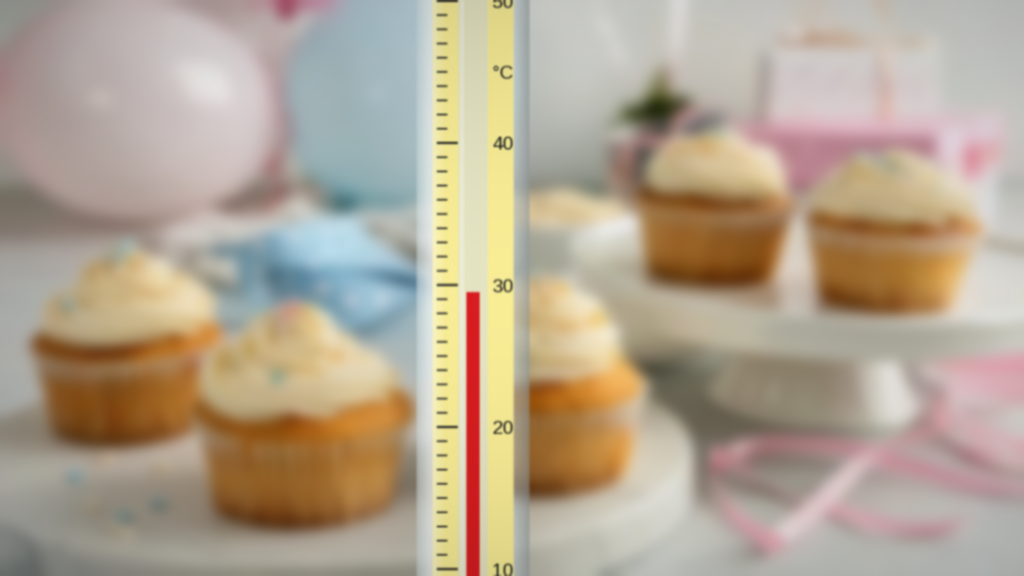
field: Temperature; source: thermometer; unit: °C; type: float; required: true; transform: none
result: 29.5 °C
